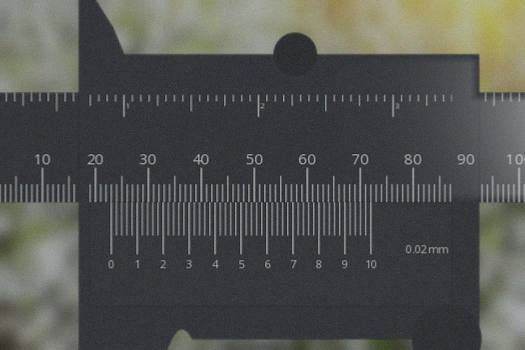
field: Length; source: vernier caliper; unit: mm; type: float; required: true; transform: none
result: 23.0 mm
